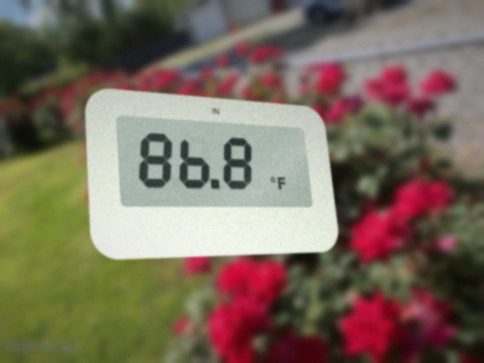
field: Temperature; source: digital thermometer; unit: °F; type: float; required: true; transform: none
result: 86.8 °F
